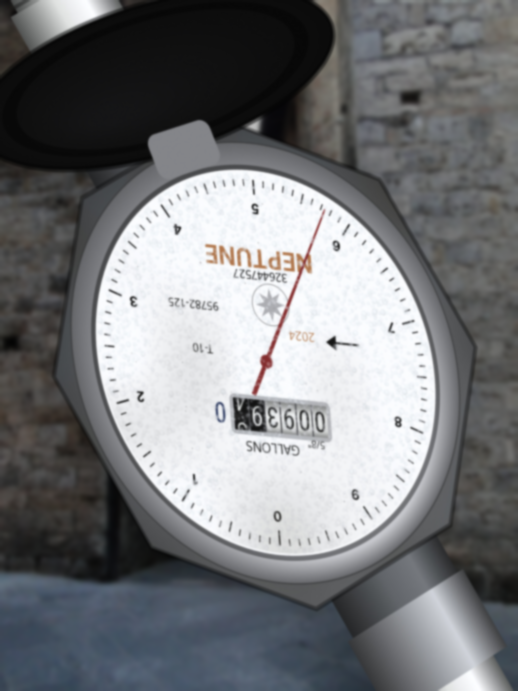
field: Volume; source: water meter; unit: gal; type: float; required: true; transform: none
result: 93935.7 gal
